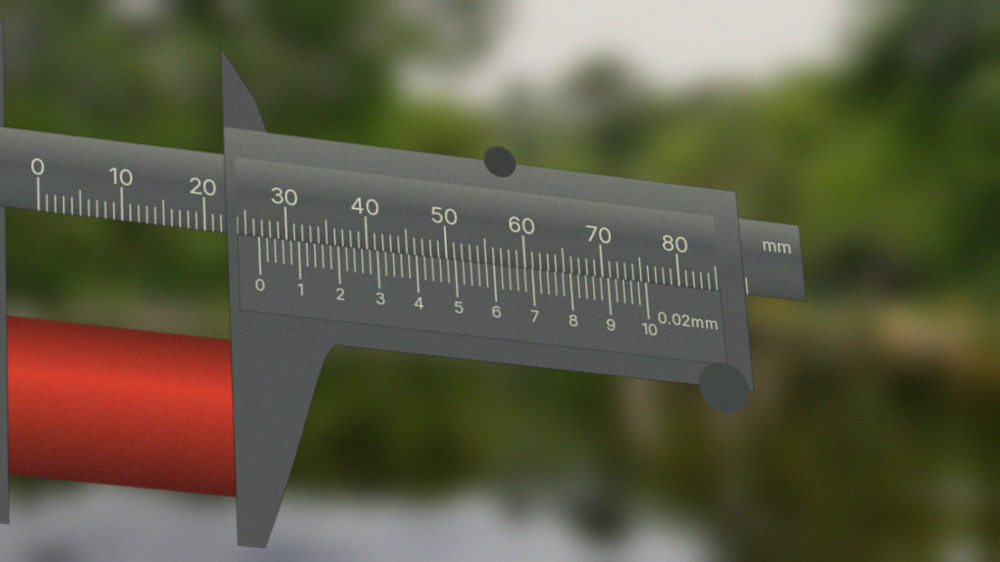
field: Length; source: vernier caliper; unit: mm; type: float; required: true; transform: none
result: 26.6 mm
